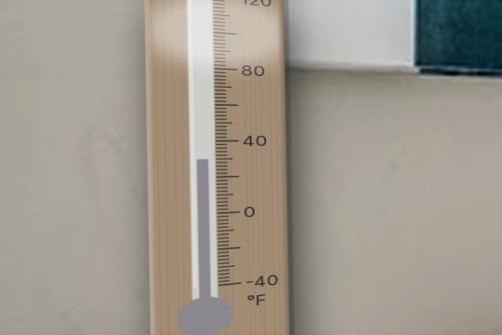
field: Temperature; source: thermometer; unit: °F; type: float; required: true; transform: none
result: 30 °F
